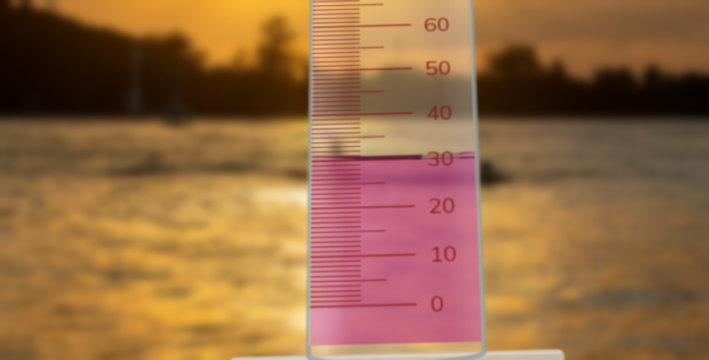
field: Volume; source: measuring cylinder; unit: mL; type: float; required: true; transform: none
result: 30 mL
